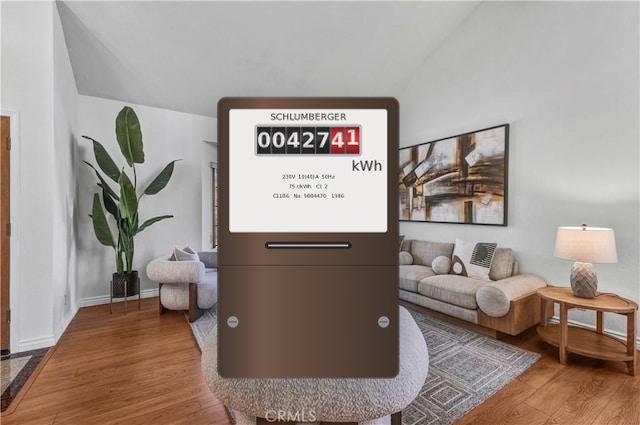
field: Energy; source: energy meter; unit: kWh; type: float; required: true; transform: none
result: 427.41 kWh
